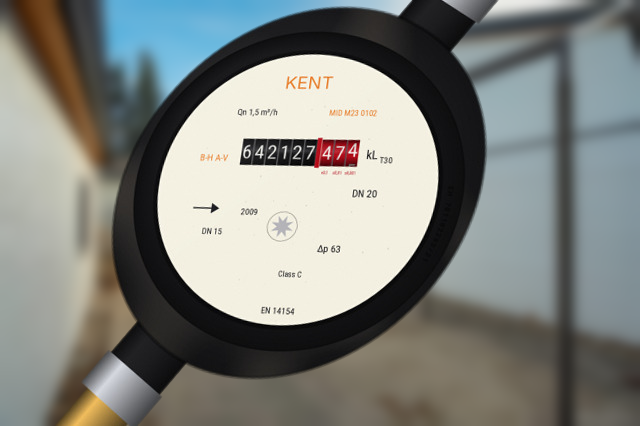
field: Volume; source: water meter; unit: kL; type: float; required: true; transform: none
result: 642127.474 kL
